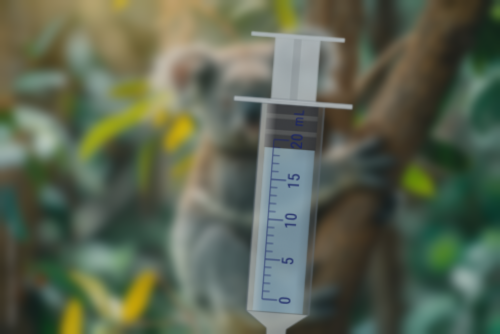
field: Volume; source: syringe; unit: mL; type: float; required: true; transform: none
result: 19 mL
